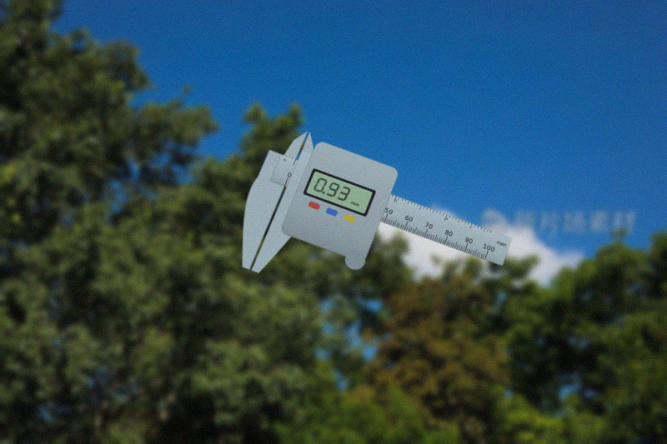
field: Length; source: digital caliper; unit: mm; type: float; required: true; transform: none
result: 0.93 mm
